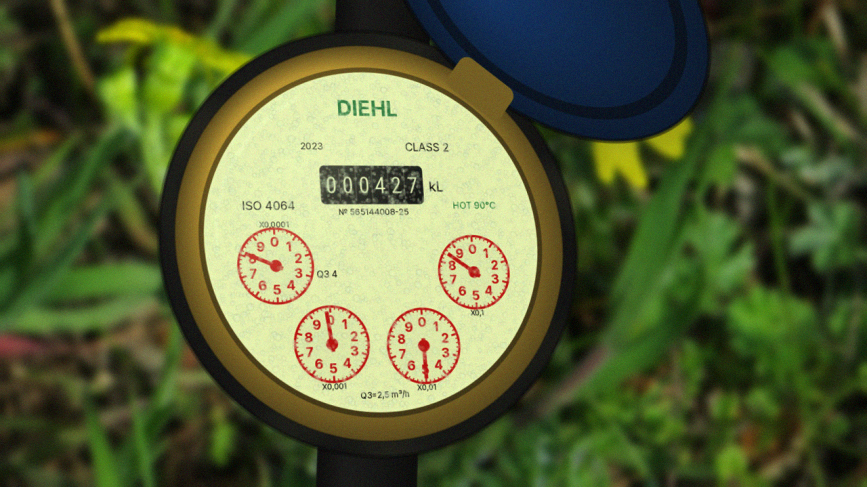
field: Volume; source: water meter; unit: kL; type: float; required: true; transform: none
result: 427.8498 kL
